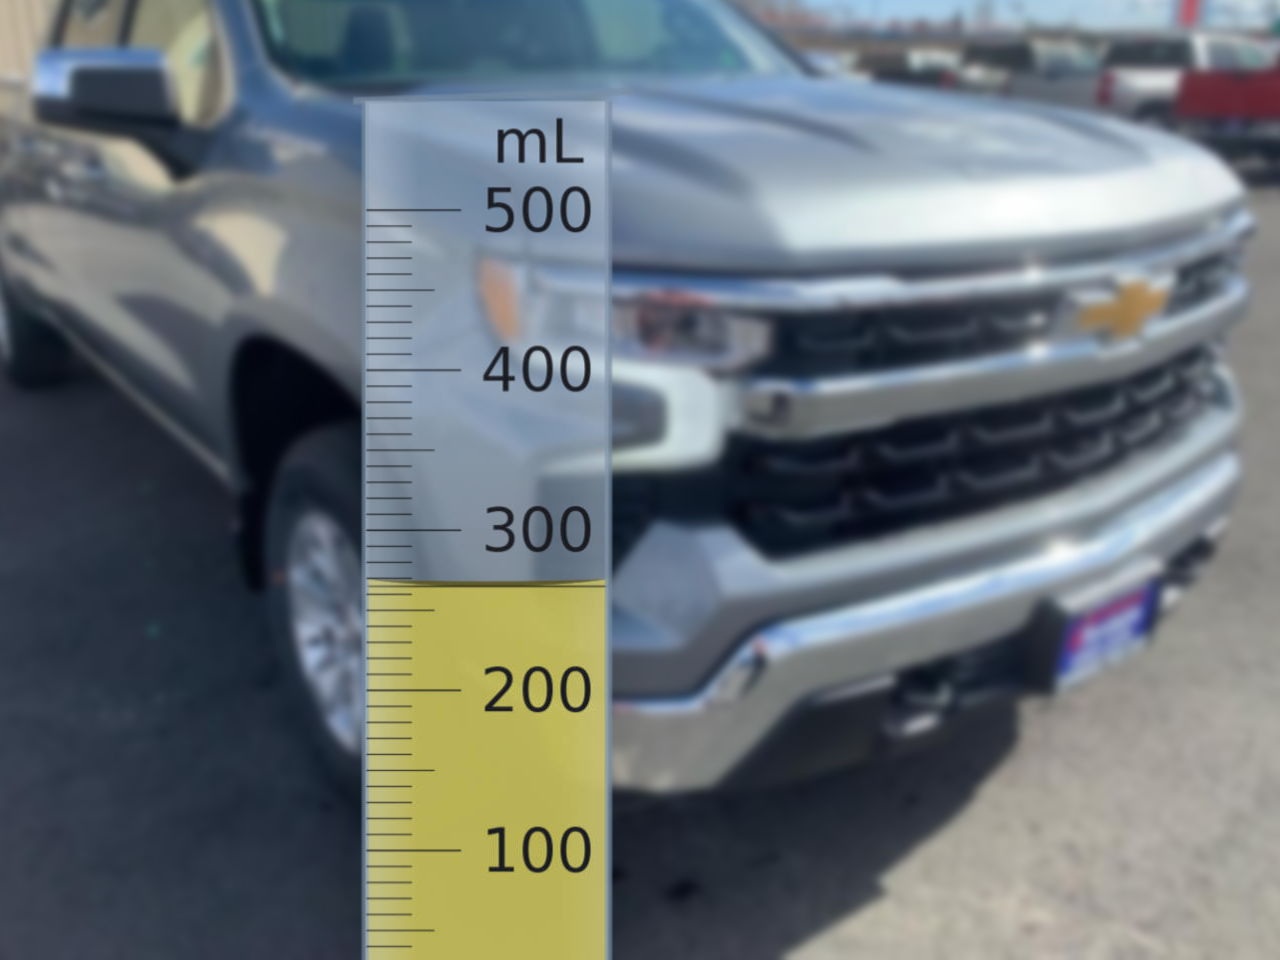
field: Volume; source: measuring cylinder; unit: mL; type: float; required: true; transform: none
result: 265 mL
